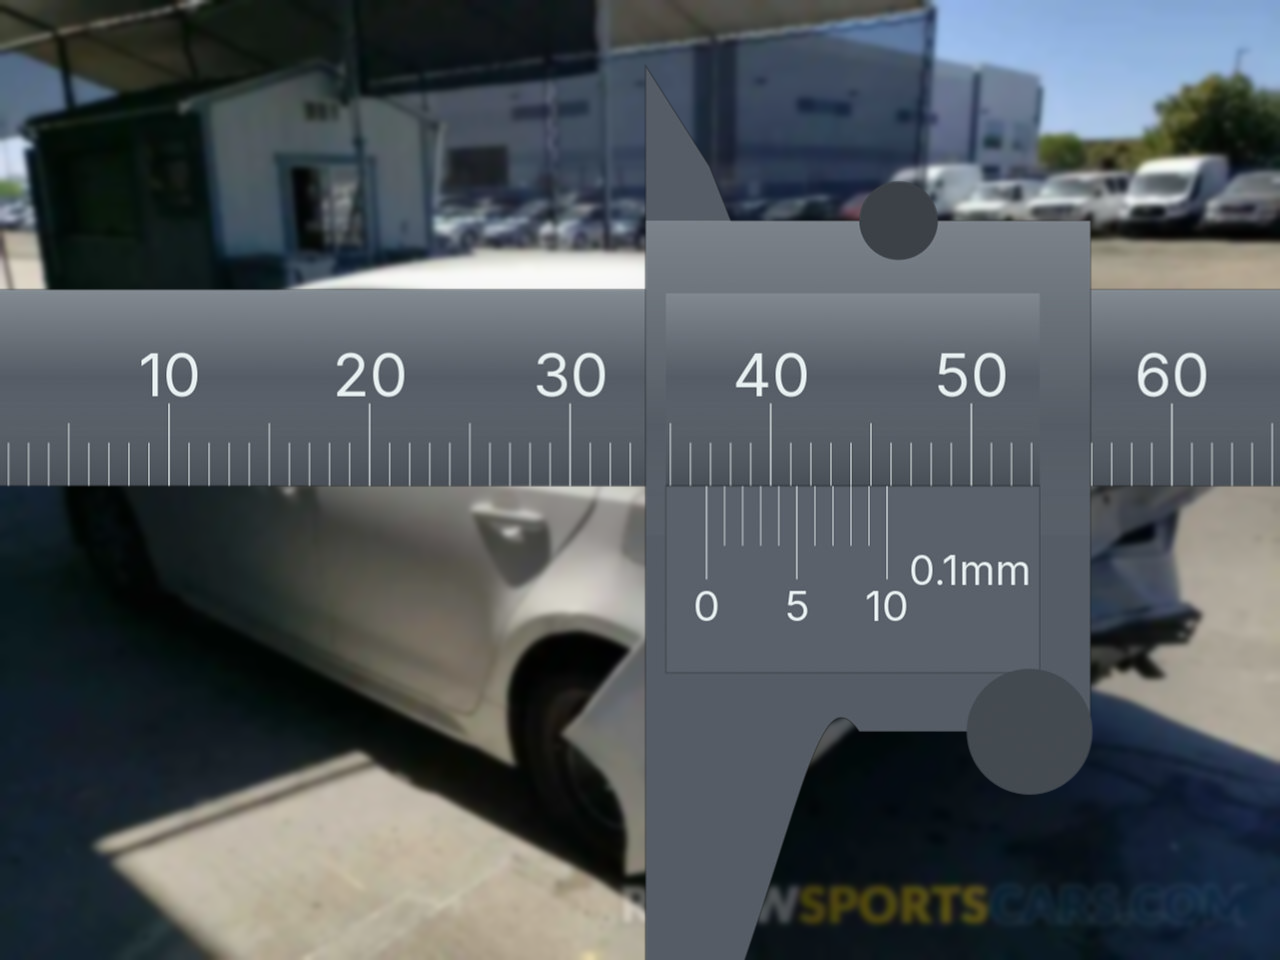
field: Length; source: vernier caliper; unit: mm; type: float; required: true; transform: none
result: 36.8 mm
